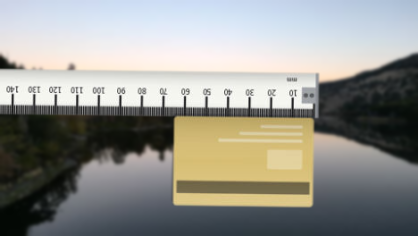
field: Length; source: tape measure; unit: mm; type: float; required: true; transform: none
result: 65 mm
